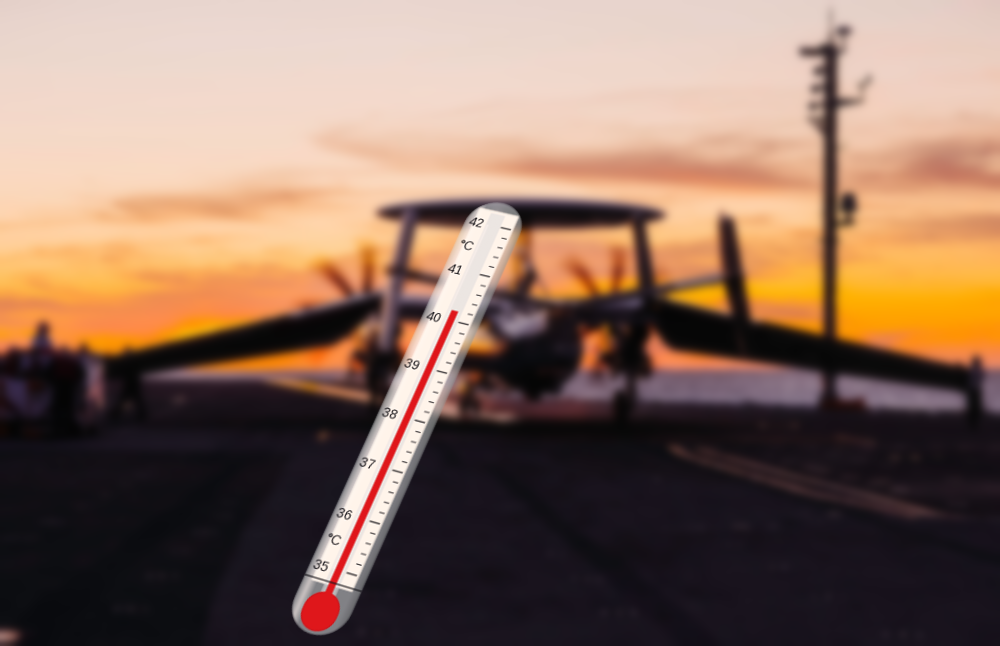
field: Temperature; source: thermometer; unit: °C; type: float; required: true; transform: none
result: 40.2 °C
